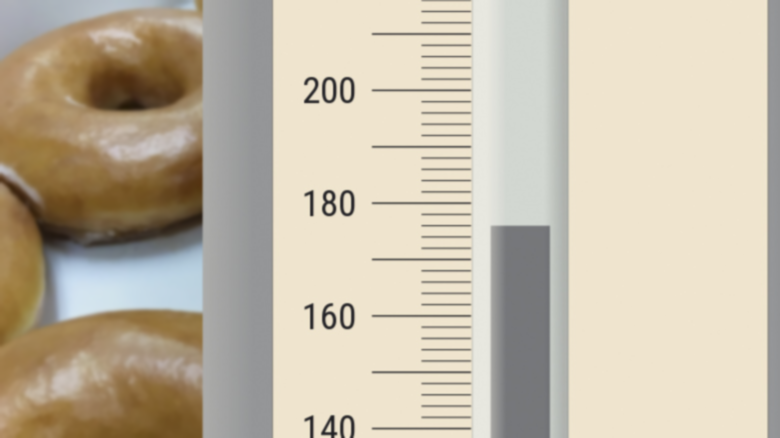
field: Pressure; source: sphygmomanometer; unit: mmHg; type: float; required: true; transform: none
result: 176 mmHg
